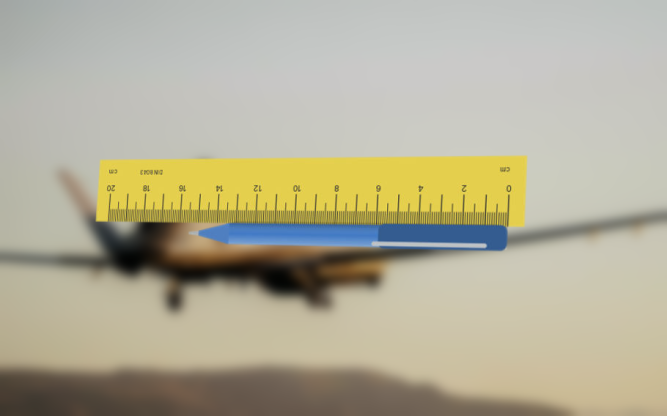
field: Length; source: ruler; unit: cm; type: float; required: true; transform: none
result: 15.5 cm
